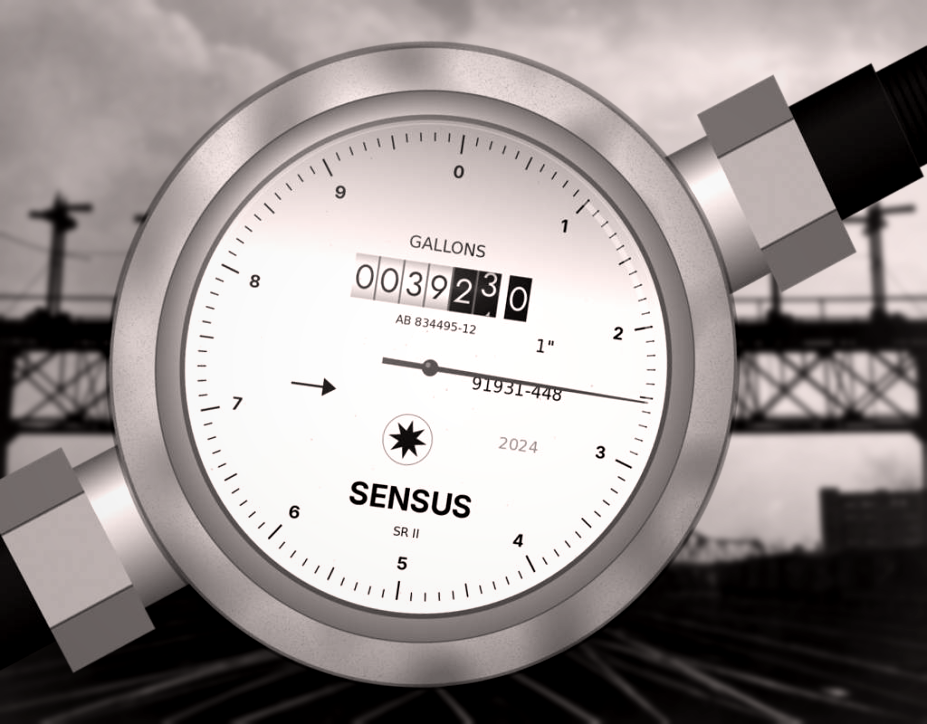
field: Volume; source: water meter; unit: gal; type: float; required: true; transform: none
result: 39232.5 gal
